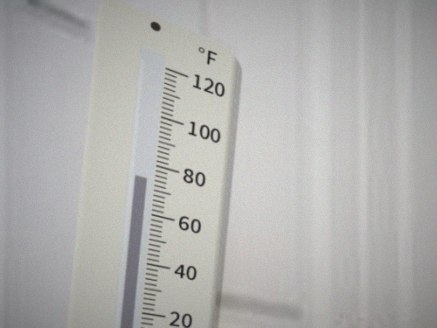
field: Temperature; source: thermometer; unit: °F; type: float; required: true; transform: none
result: 74 °F
